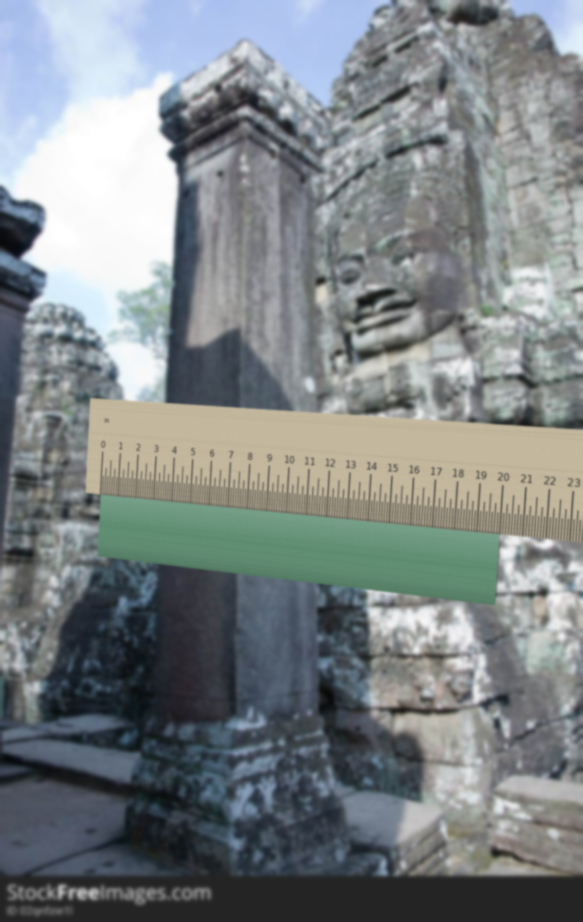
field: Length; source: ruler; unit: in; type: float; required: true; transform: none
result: 20 in
